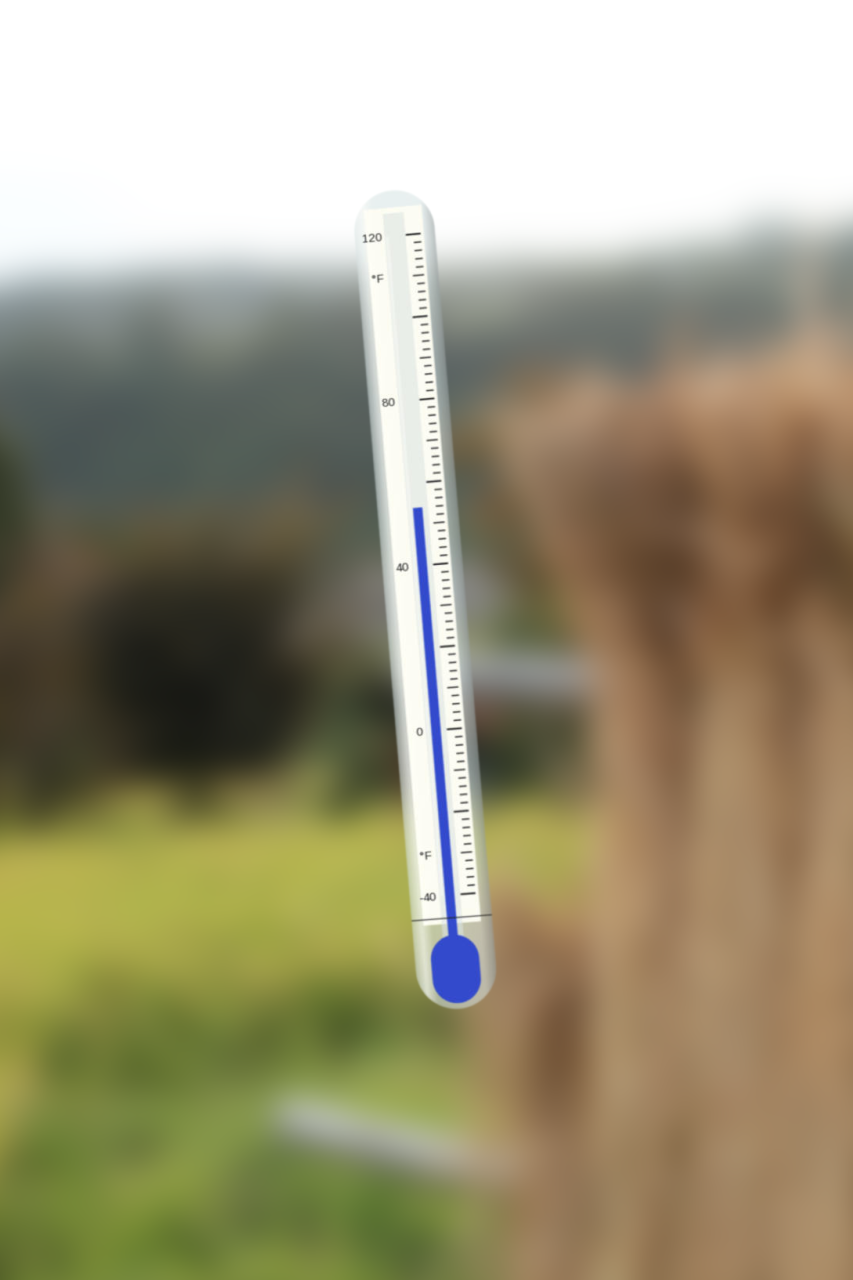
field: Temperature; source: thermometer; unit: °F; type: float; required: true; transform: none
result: 54 °F
